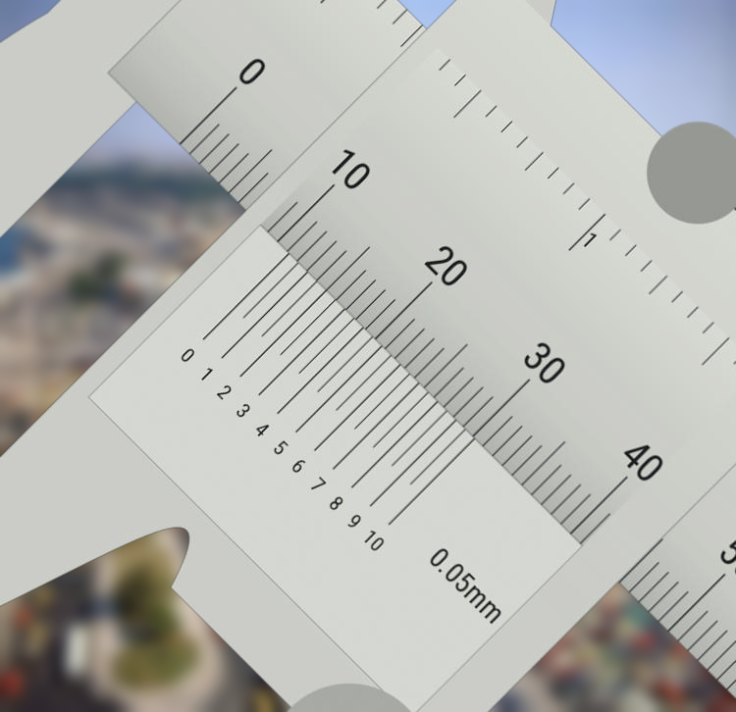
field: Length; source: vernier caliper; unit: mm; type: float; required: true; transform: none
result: 11.2 mm
